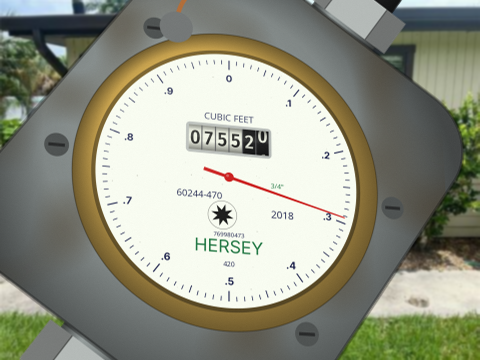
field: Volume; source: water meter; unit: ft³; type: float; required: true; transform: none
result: 75520.29 ft³
